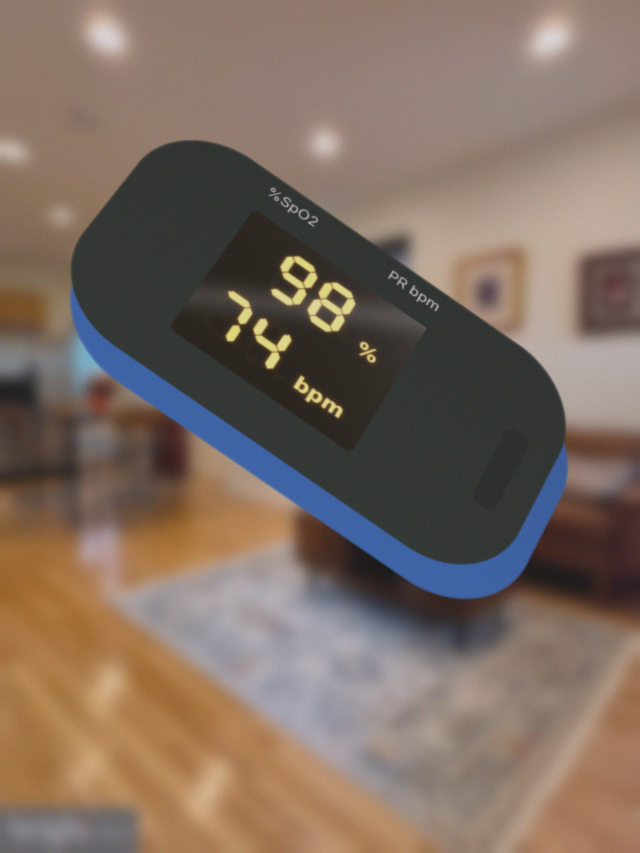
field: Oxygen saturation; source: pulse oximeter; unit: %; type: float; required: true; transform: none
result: 98 %
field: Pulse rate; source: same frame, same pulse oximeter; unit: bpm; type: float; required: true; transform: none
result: 74 bpm
